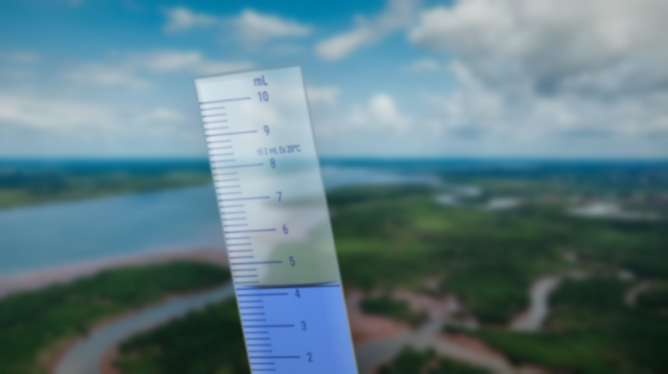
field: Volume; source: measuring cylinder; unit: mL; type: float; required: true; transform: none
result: 4.2 mL
